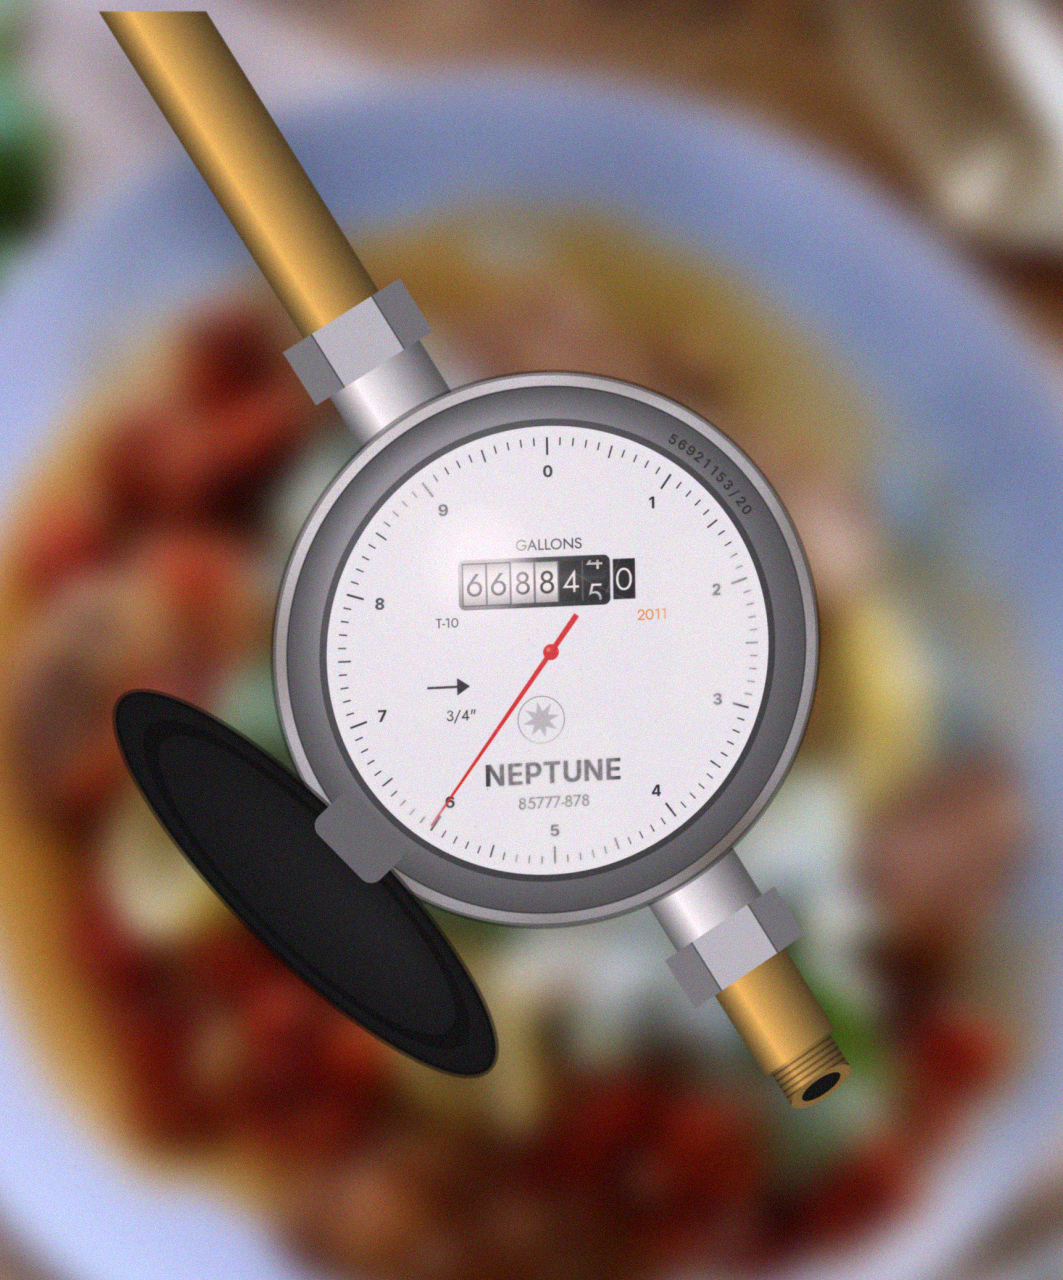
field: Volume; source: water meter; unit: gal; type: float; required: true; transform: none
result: 6688446.0 gal
